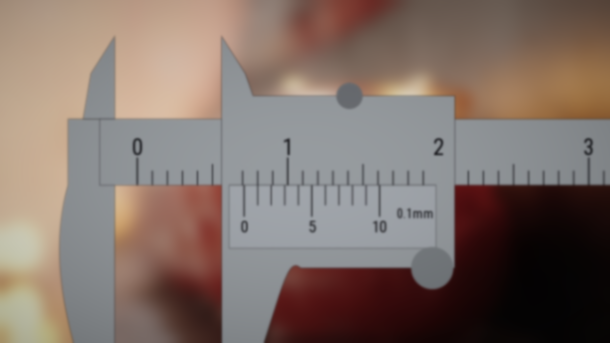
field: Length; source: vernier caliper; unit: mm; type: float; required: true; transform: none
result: 7.1 mm
